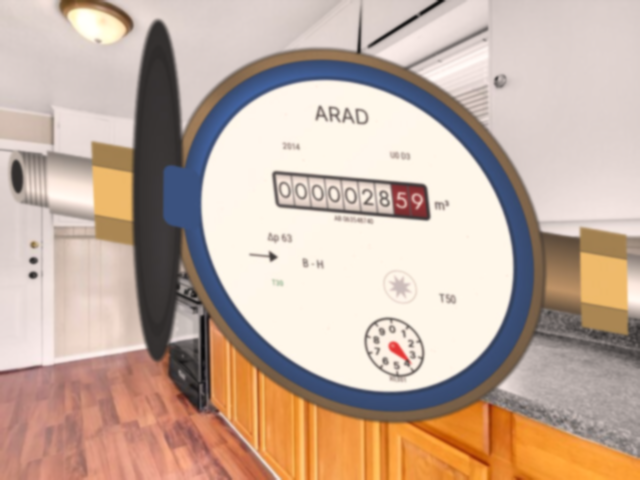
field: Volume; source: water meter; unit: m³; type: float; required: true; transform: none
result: 28.593 m³
